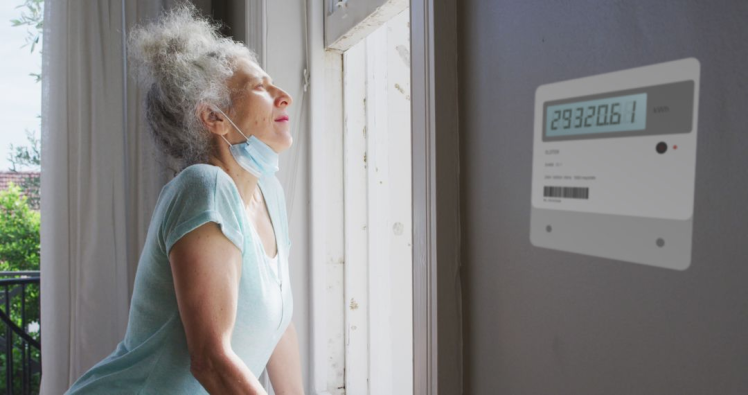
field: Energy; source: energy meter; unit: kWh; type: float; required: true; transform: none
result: 29320.61 kWh
